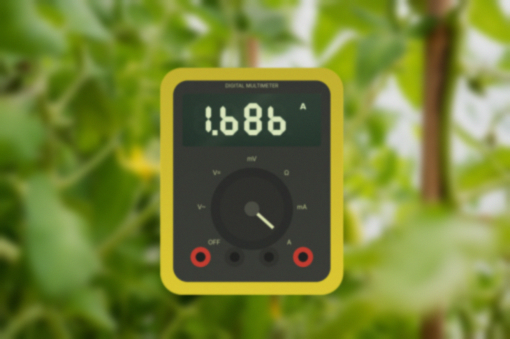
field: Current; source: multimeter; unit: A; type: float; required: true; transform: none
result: 1.686 A
